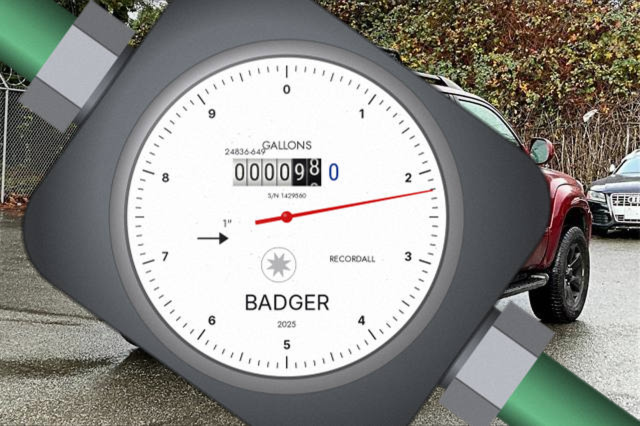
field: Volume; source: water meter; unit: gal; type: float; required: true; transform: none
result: 982.2 gal
